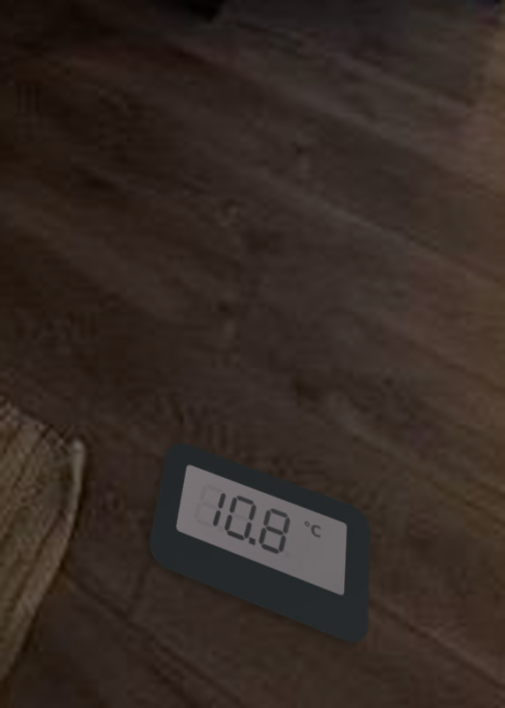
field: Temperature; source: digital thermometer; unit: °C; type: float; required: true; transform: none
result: 10.8 °C
